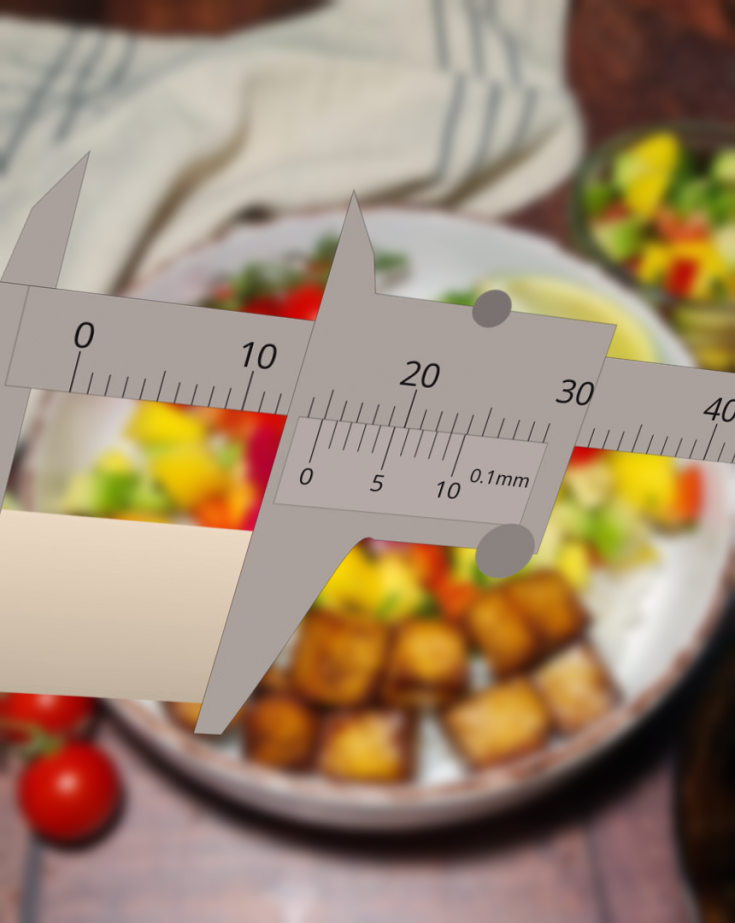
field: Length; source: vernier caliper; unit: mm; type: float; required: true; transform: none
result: 14.9 mm
